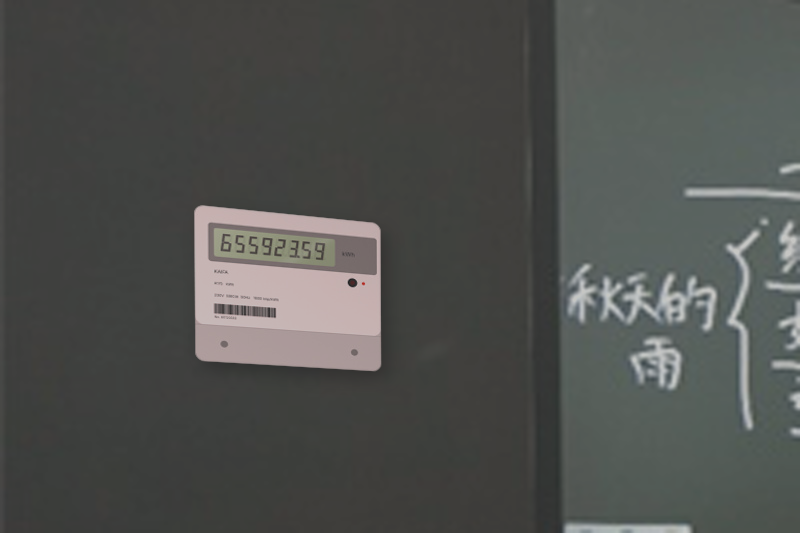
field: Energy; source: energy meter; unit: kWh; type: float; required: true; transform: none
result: 655923.59 kWh
